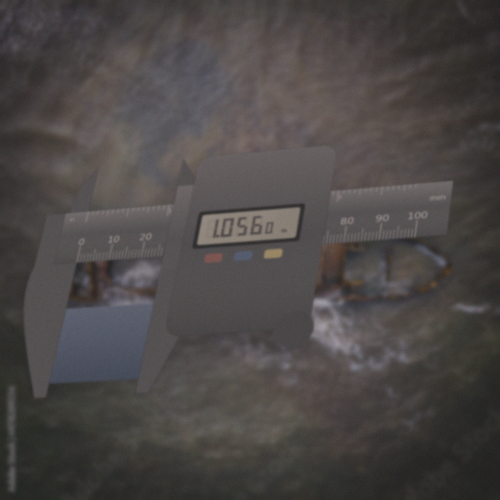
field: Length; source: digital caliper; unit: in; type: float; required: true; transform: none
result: 1.0560 in
